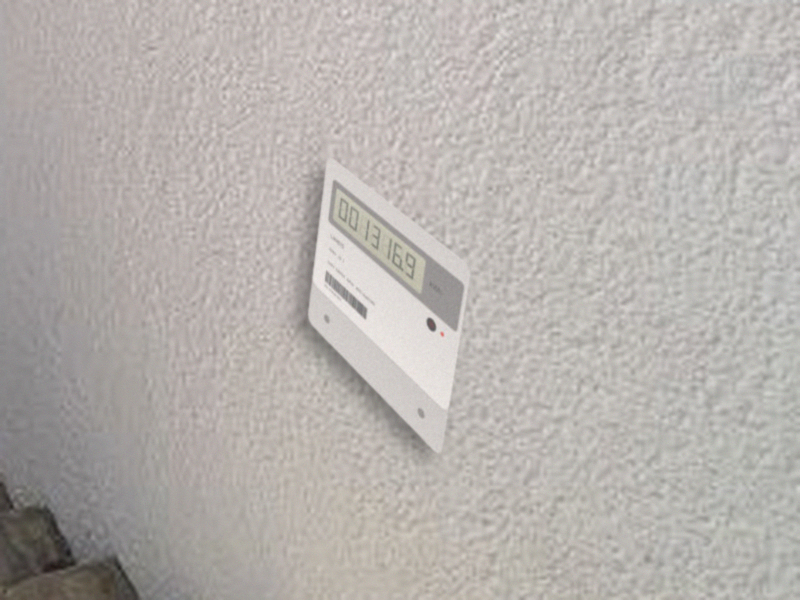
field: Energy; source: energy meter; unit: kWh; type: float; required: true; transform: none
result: 1316.9 kWh
